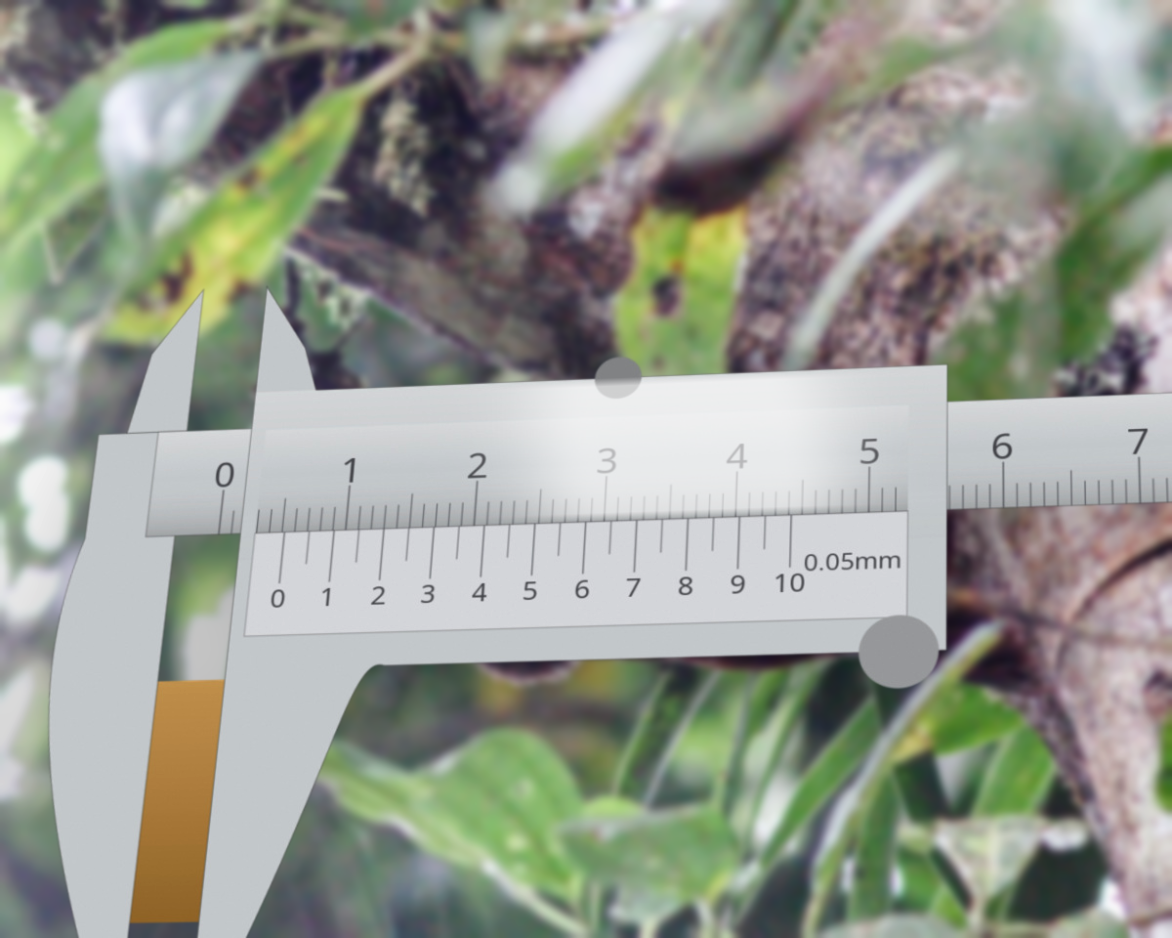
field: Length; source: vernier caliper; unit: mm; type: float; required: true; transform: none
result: 5.2 mm
